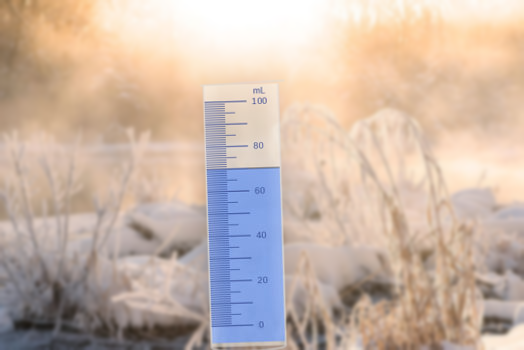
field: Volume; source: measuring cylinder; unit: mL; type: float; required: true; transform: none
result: 70 mL
